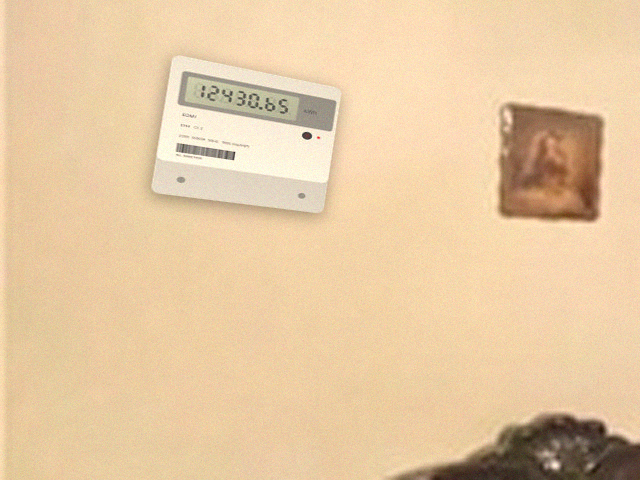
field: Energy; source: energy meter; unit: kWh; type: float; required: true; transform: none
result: 12430.65 kWh
